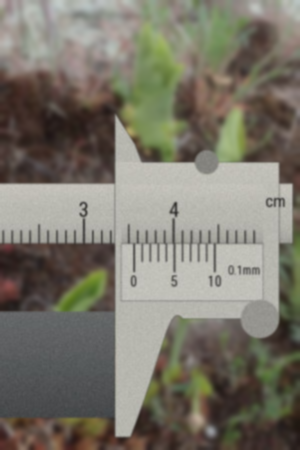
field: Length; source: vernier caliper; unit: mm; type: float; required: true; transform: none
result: 35.6 mm
